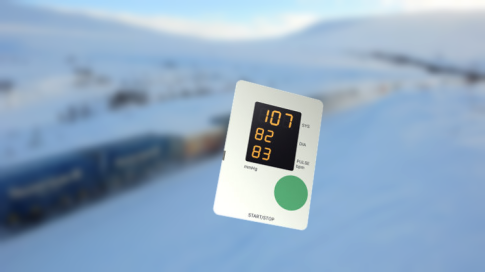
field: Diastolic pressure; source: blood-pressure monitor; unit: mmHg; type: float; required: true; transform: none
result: 82 mmHg
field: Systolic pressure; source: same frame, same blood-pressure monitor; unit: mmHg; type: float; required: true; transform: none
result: 107 mmHg
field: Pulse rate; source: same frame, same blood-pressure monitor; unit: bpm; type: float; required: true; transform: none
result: 83 bpm
